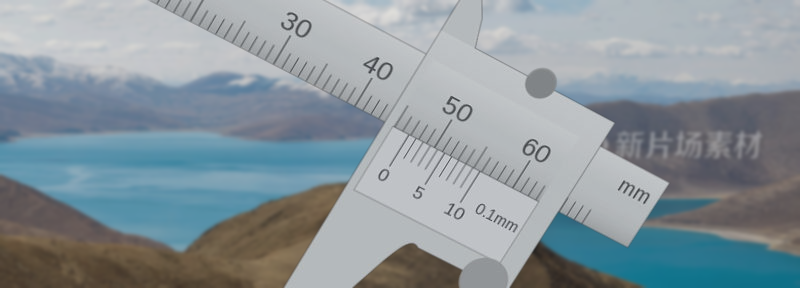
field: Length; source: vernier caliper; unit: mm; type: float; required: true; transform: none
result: 46.8 mm
